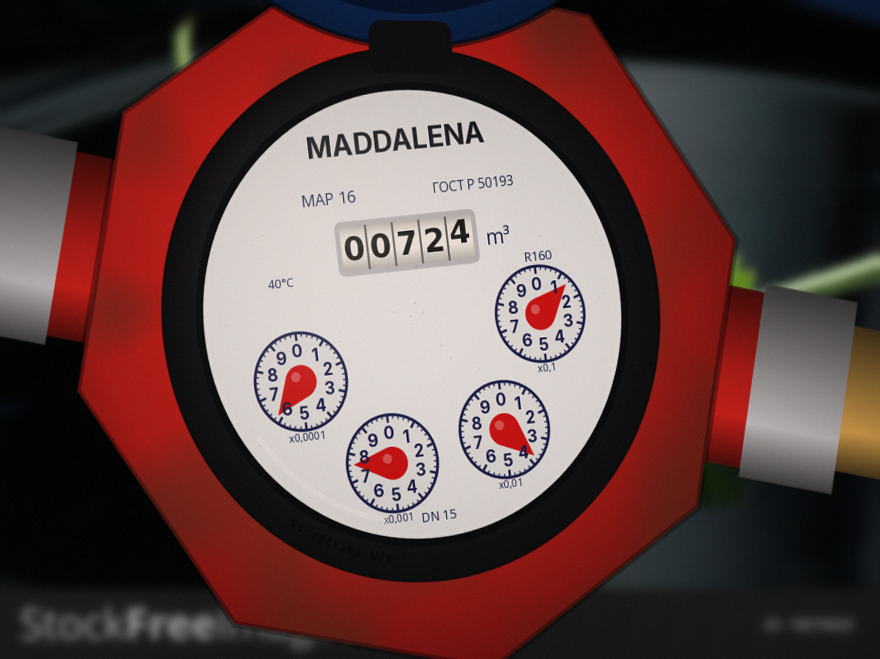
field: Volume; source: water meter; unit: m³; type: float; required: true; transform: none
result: 724.1376 m³
